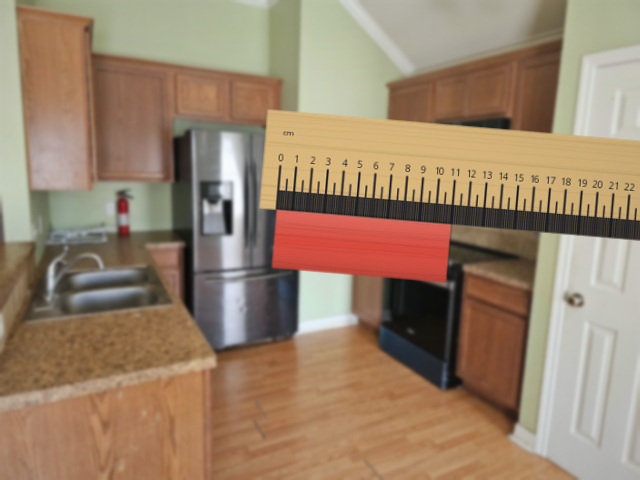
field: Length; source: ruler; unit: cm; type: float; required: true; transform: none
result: 11 cm
